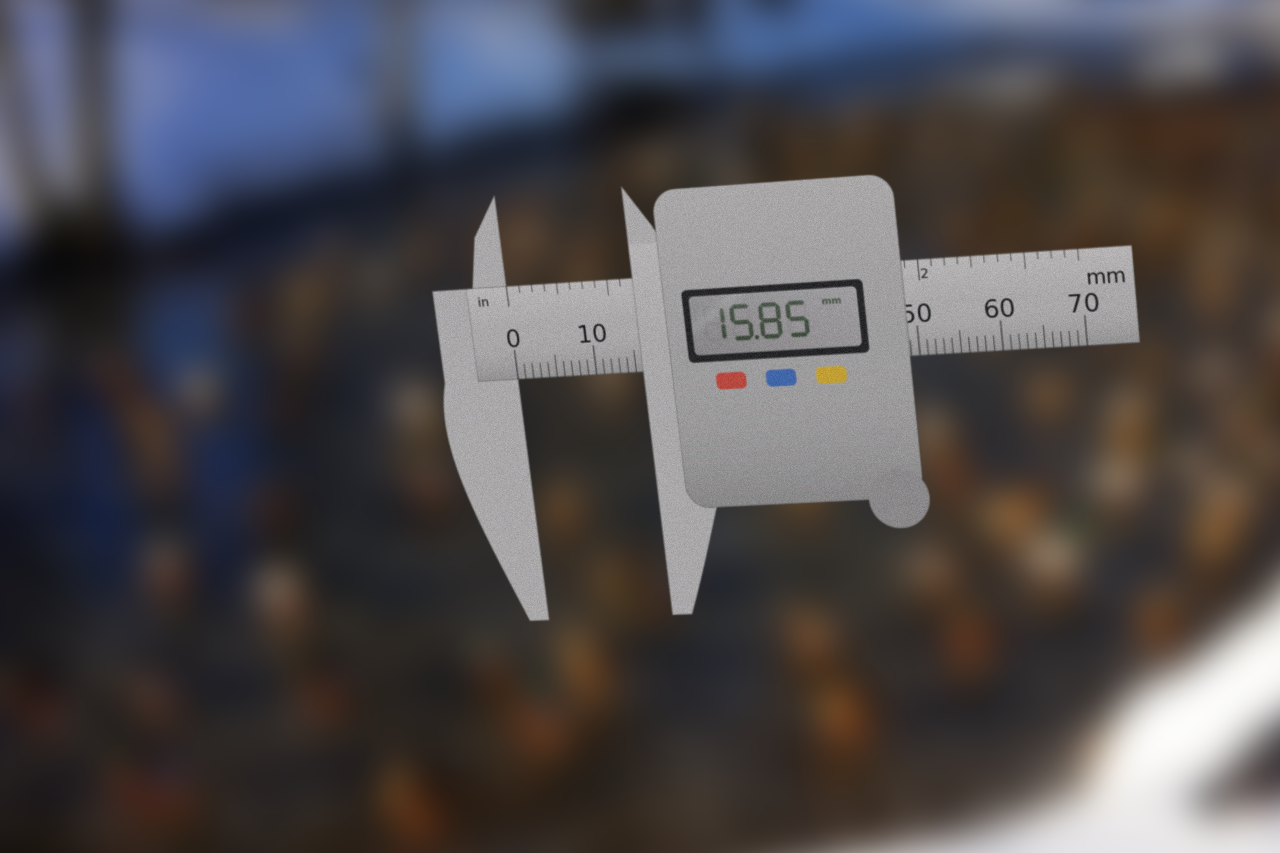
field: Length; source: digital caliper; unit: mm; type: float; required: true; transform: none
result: 15.85 mm
